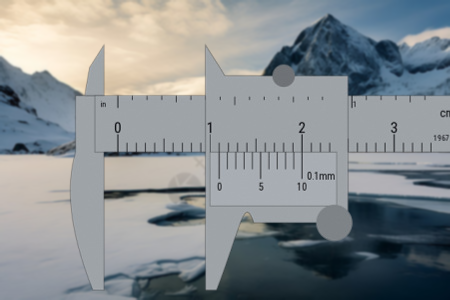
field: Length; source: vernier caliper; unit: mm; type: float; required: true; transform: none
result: 11.0 mm
